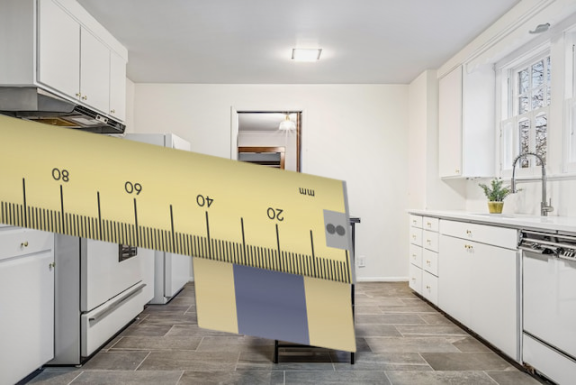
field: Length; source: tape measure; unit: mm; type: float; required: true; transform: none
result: 45 mm
